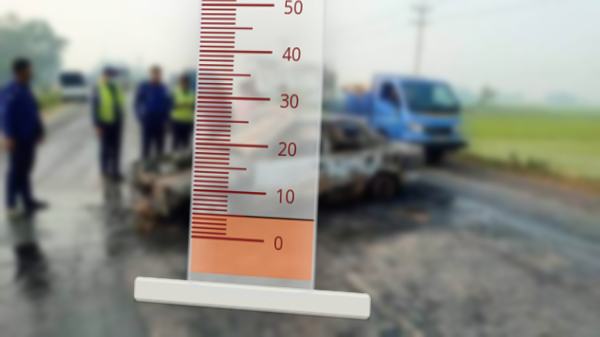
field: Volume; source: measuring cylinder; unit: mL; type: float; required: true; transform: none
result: 5 mL
